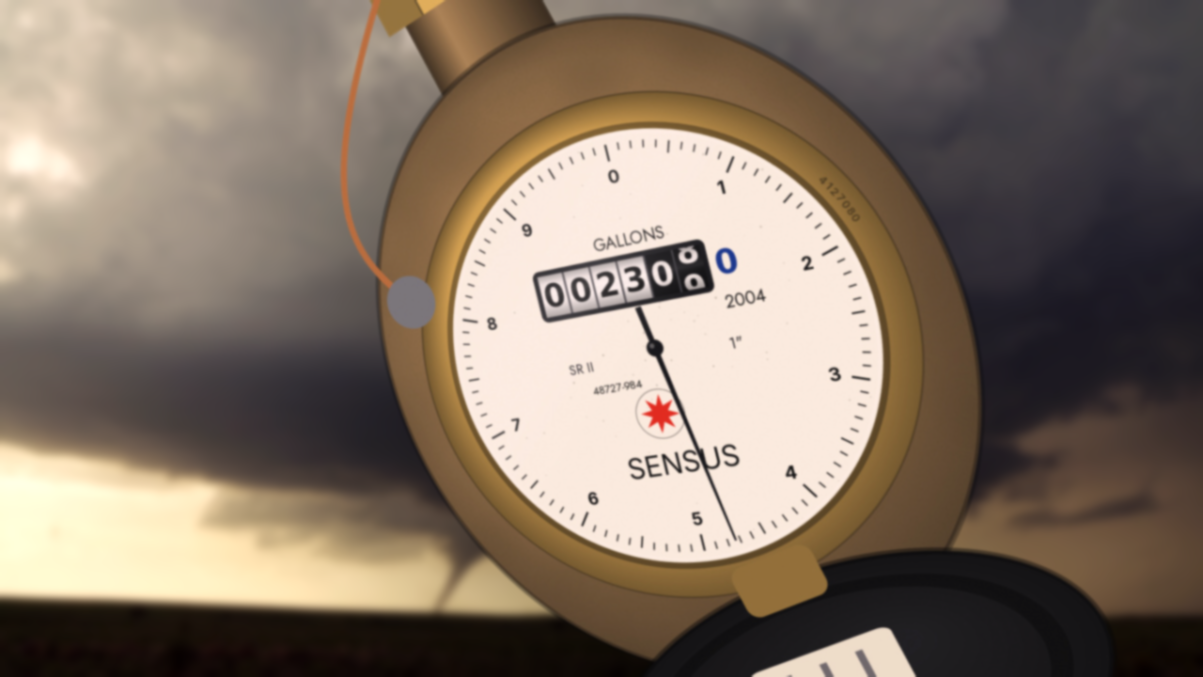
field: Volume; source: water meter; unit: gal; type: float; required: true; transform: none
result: 23084.7 gal
